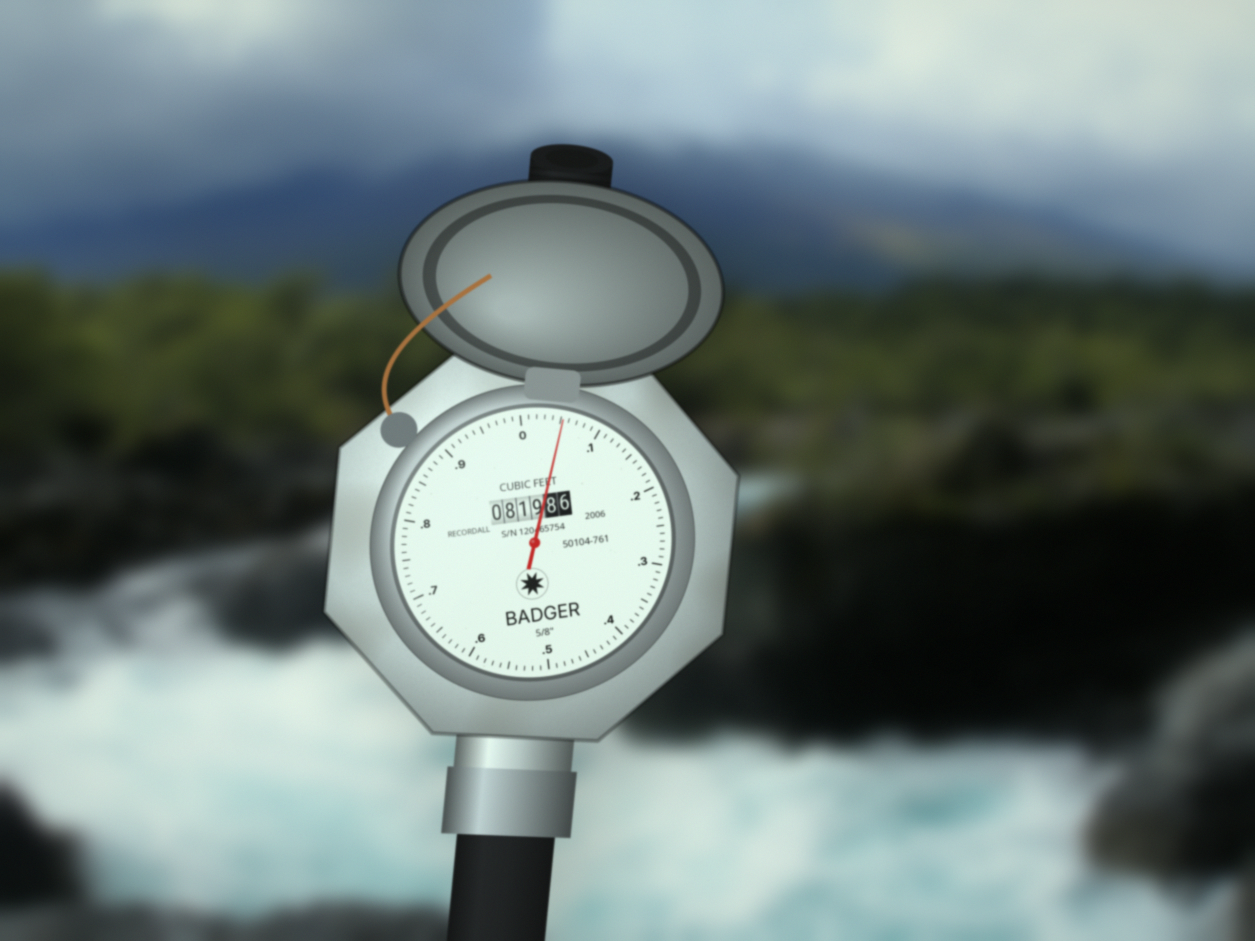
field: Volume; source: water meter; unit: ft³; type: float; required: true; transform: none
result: 81986.05 ft³
